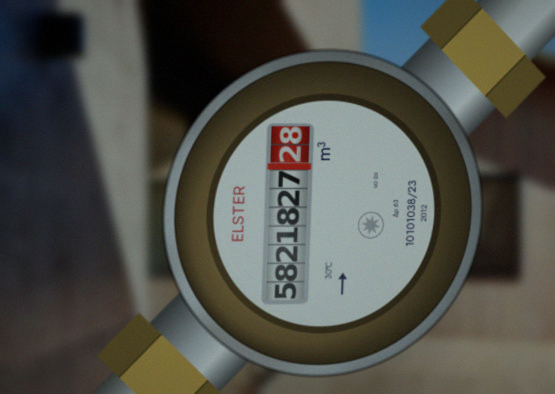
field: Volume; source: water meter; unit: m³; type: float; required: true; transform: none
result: 5821827.28 m³
